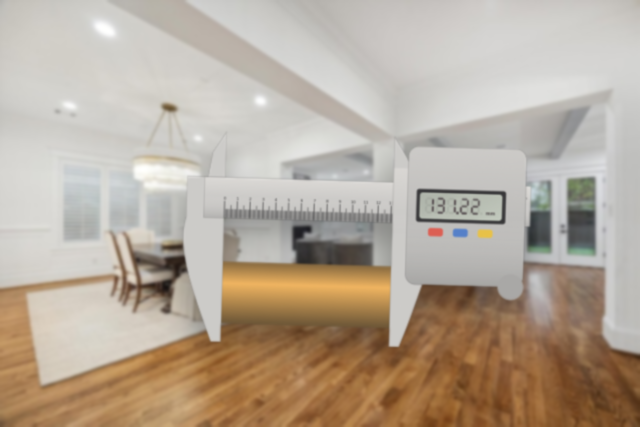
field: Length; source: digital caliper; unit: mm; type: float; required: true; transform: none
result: 131.22 mm
